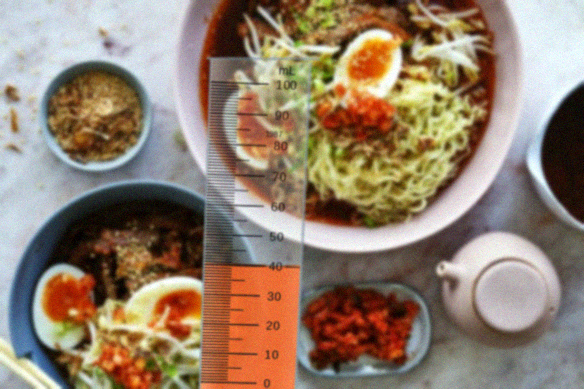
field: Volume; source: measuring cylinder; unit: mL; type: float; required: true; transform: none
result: 40 mL
